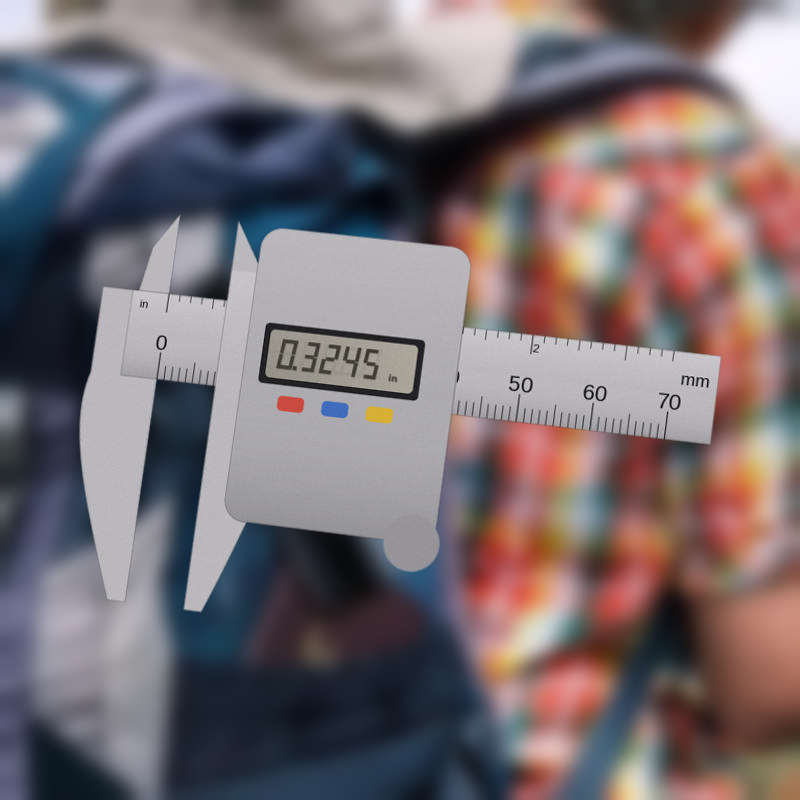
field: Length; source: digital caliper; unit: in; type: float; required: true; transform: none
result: 0.3245 in
